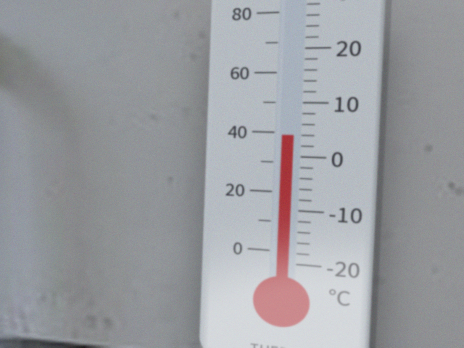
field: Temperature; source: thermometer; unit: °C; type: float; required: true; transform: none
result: 4 °C
